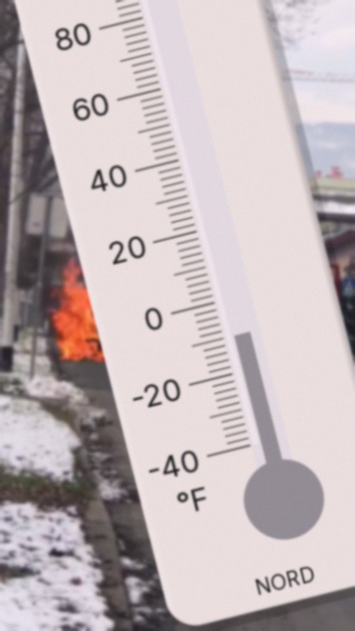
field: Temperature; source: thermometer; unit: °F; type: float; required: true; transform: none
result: -10 °F
